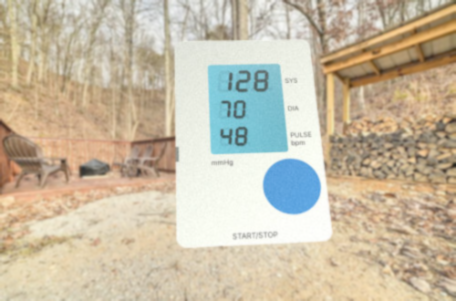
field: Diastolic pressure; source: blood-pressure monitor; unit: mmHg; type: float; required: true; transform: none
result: 70 mmHg
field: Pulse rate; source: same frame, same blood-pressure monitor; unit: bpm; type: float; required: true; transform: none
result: 48 bpm
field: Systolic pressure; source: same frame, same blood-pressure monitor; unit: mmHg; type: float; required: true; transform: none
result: 128 mmHg
